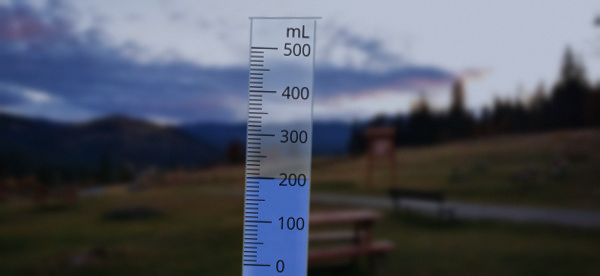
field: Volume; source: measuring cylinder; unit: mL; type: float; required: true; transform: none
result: 200 mL
